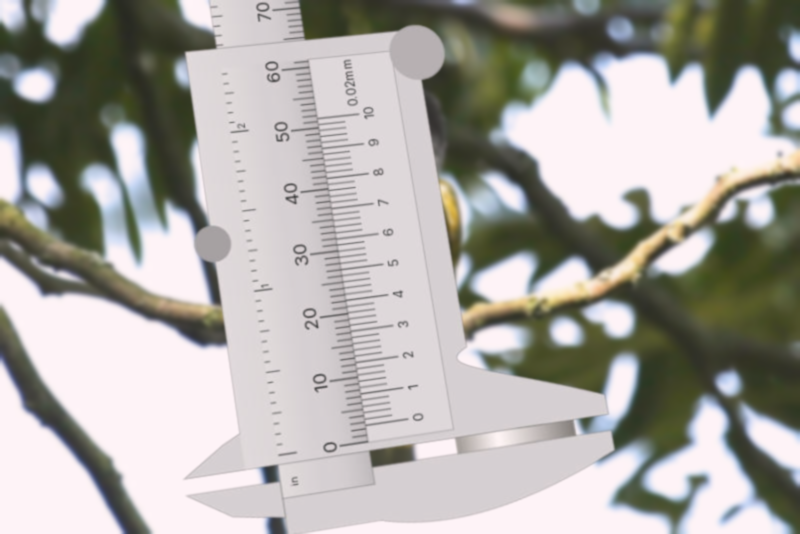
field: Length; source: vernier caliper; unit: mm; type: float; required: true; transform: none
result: 2.5 mm
